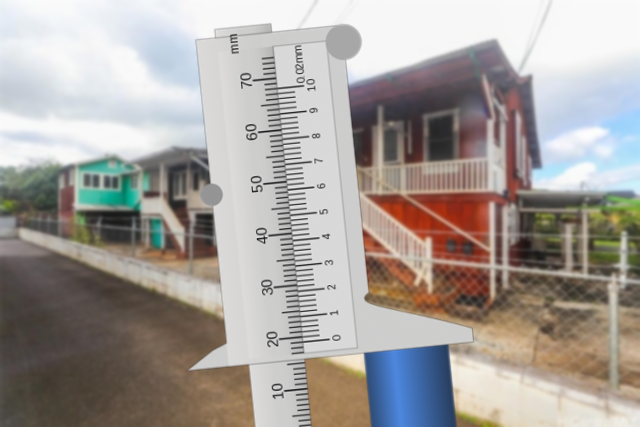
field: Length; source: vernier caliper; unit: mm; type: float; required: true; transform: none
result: 19.0 mm
